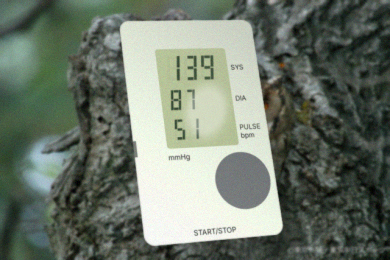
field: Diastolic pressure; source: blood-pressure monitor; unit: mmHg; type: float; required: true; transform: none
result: 87 mmHg
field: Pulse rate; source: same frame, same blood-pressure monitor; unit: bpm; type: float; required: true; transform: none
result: 51 bpm
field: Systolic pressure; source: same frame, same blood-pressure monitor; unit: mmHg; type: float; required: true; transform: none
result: 139 mmHg
